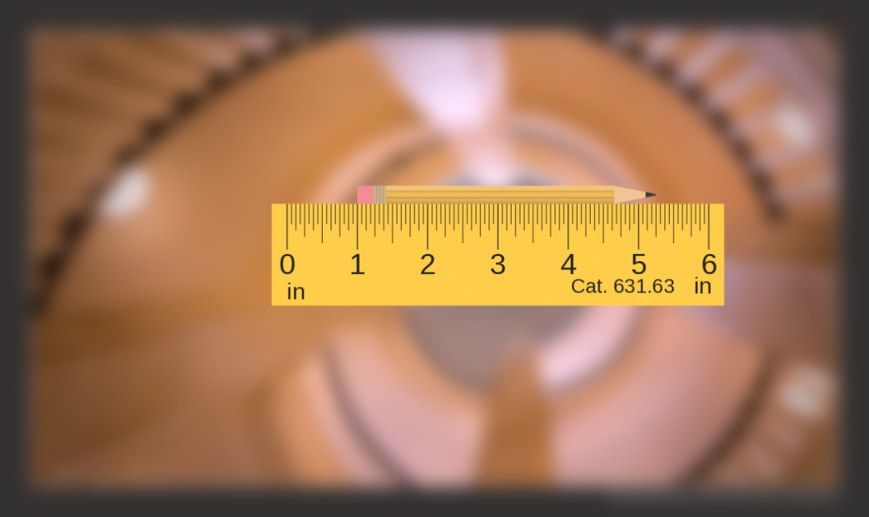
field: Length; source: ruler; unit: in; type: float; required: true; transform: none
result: 4.25 in
